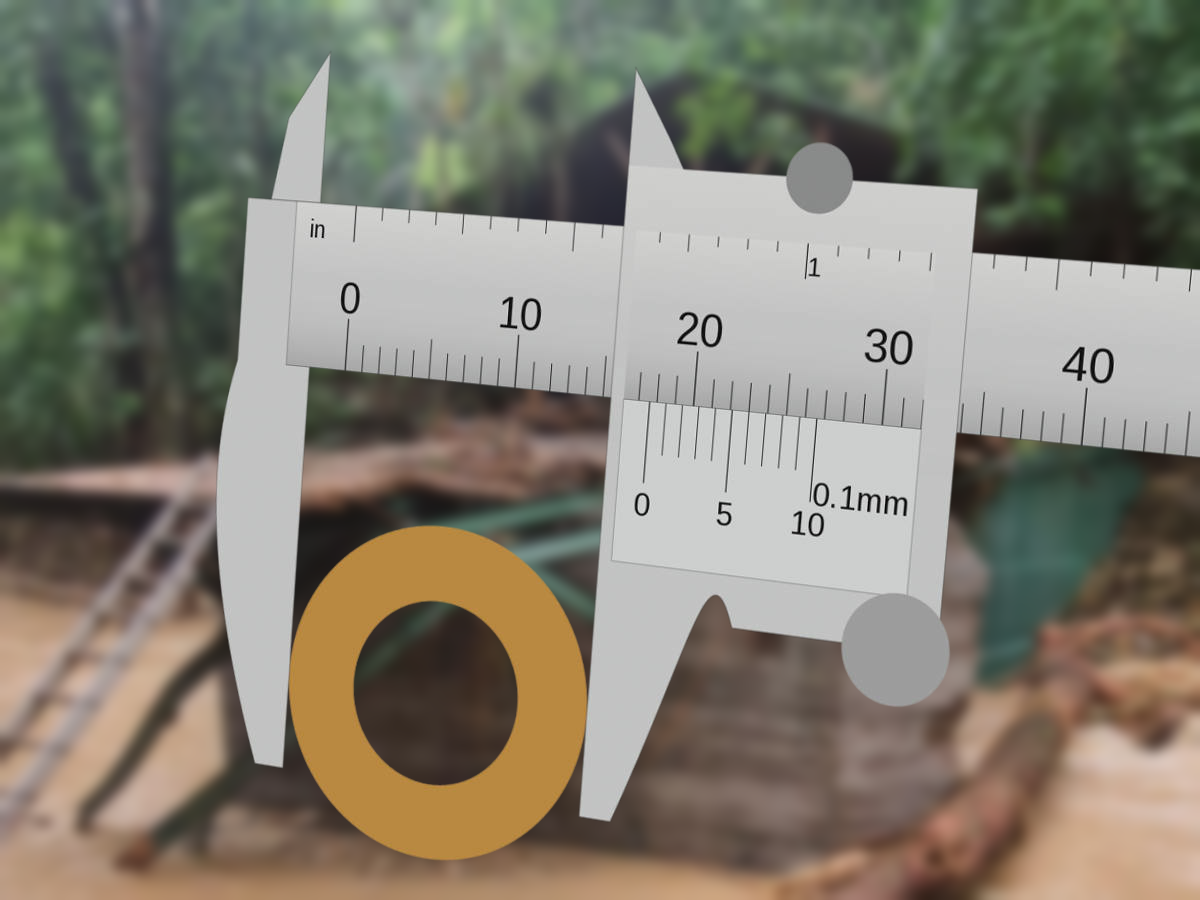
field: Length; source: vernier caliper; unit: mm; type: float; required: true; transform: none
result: 17.6 mm
